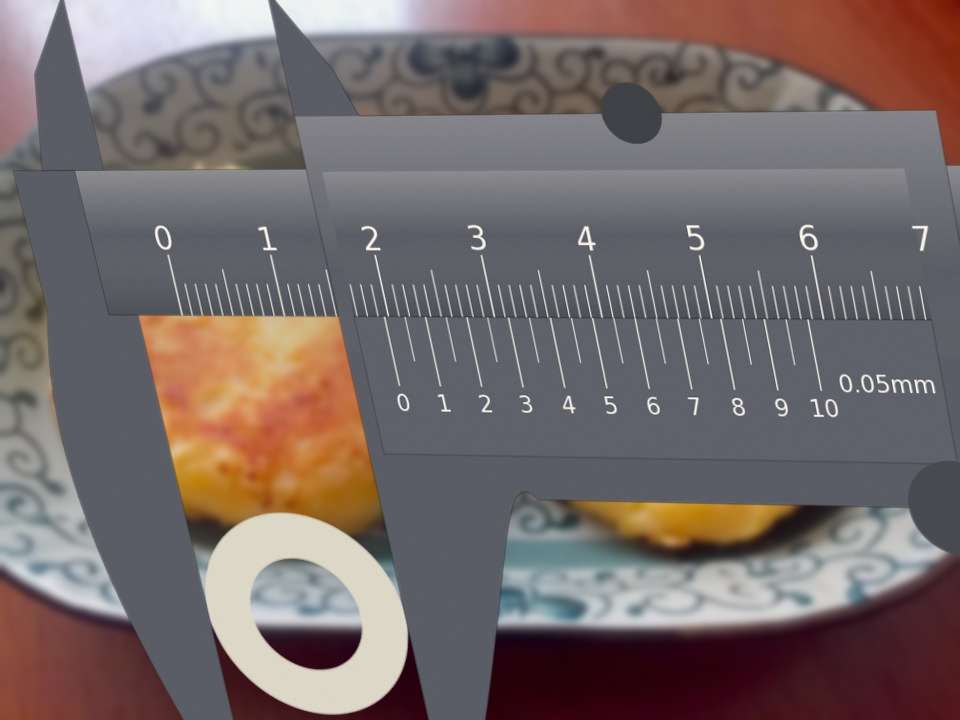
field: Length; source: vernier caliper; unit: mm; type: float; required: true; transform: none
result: 19.6 mm
